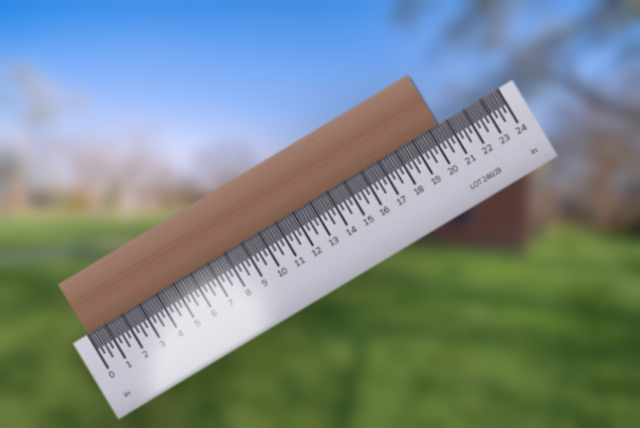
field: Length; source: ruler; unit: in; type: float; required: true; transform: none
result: 20.5 in
